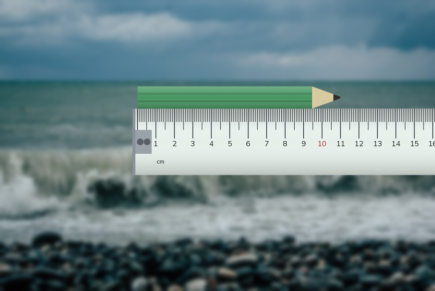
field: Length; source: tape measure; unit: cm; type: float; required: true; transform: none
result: 11 cm
